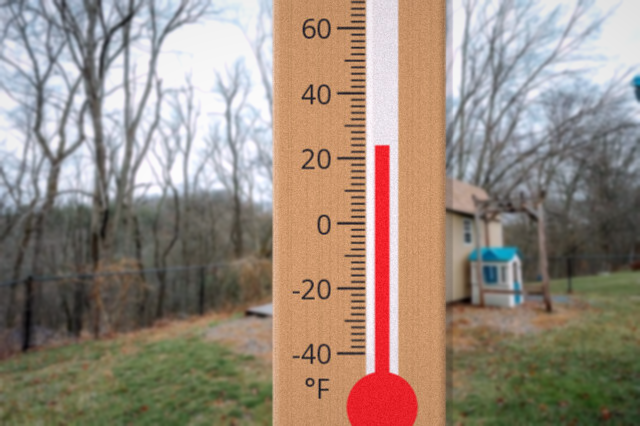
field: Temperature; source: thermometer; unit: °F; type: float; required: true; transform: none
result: 24 °F
